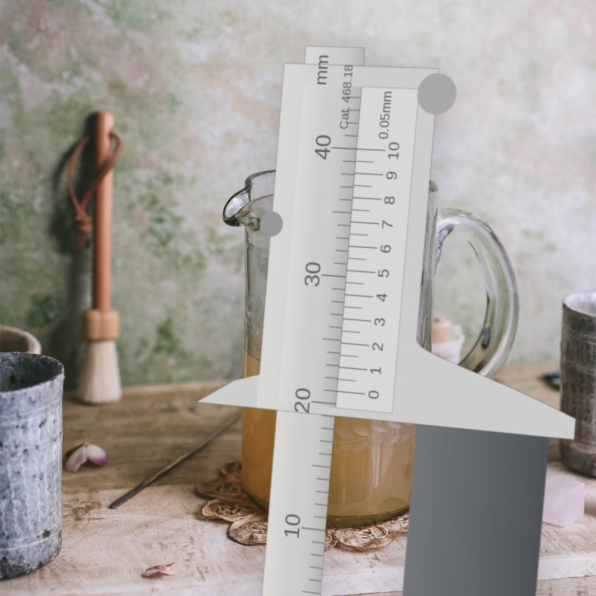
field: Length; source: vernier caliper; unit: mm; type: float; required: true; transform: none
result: 21.0 mm
